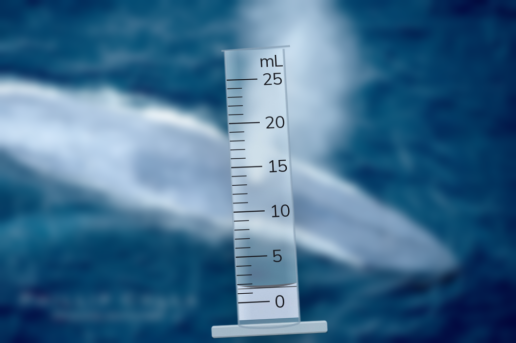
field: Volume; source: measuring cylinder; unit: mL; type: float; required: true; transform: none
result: 1.5 mL
